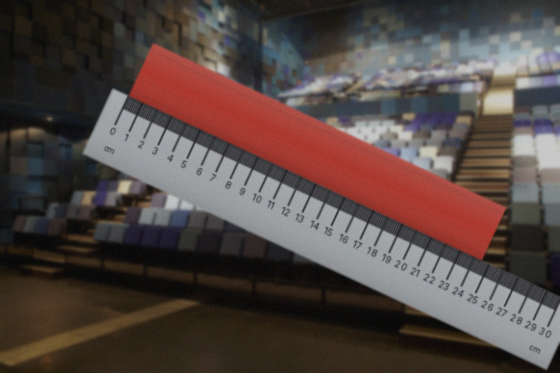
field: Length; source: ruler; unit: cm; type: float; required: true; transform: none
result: 24.5 cm
